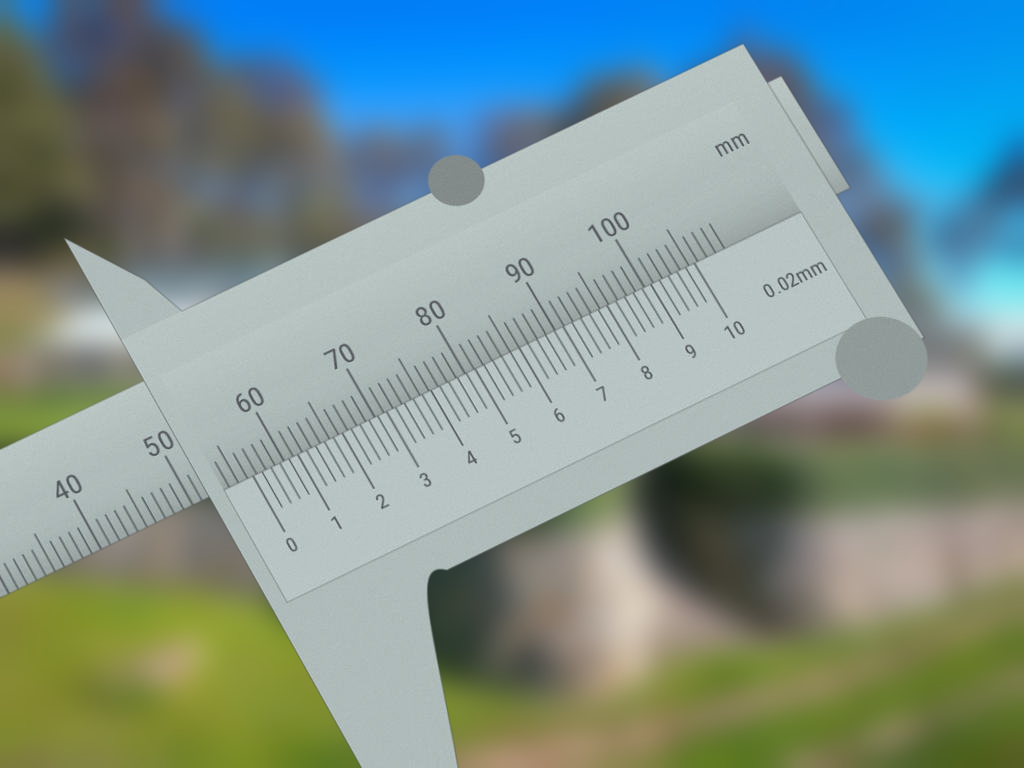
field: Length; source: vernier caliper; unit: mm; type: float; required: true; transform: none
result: 56.6 mm
